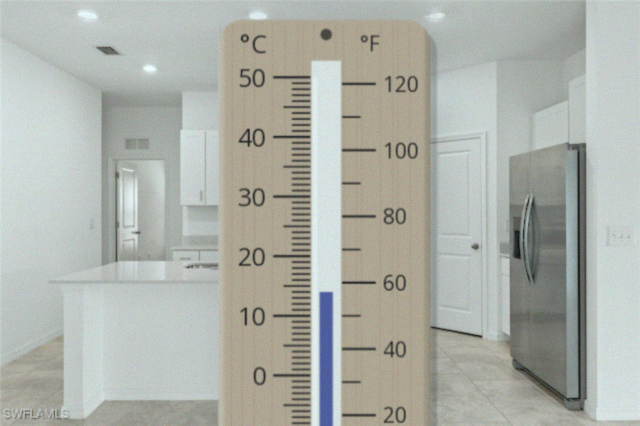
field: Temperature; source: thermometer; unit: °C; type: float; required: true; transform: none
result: 14 °C
